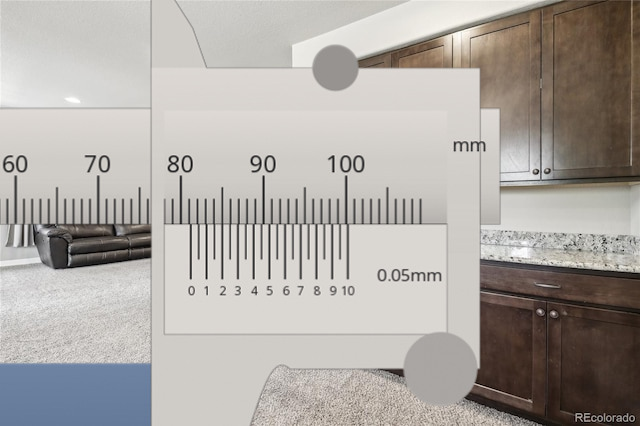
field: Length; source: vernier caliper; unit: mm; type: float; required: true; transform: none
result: 81.2 mm
